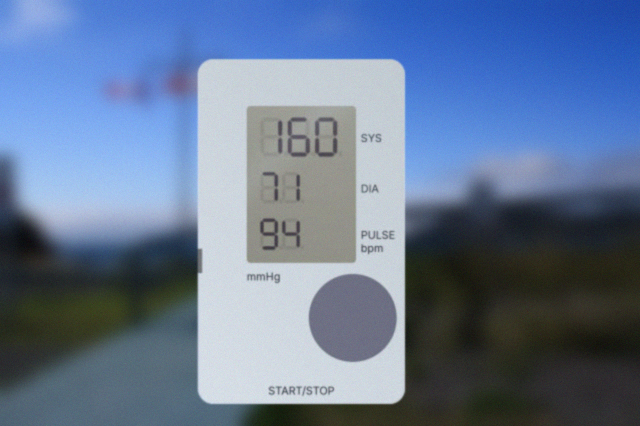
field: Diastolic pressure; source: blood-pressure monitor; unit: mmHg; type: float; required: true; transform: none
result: 71 mmHg
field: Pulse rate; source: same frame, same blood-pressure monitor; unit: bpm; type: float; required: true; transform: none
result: 94 bpm
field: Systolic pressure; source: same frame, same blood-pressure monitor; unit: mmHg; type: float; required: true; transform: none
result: 160 mmHg
